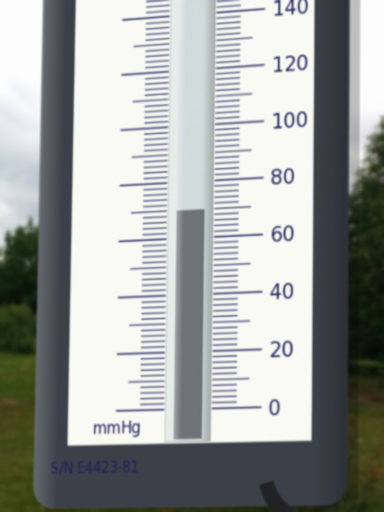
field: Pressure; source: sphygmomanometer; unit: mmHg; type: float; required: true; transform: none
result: 70 mmHg
